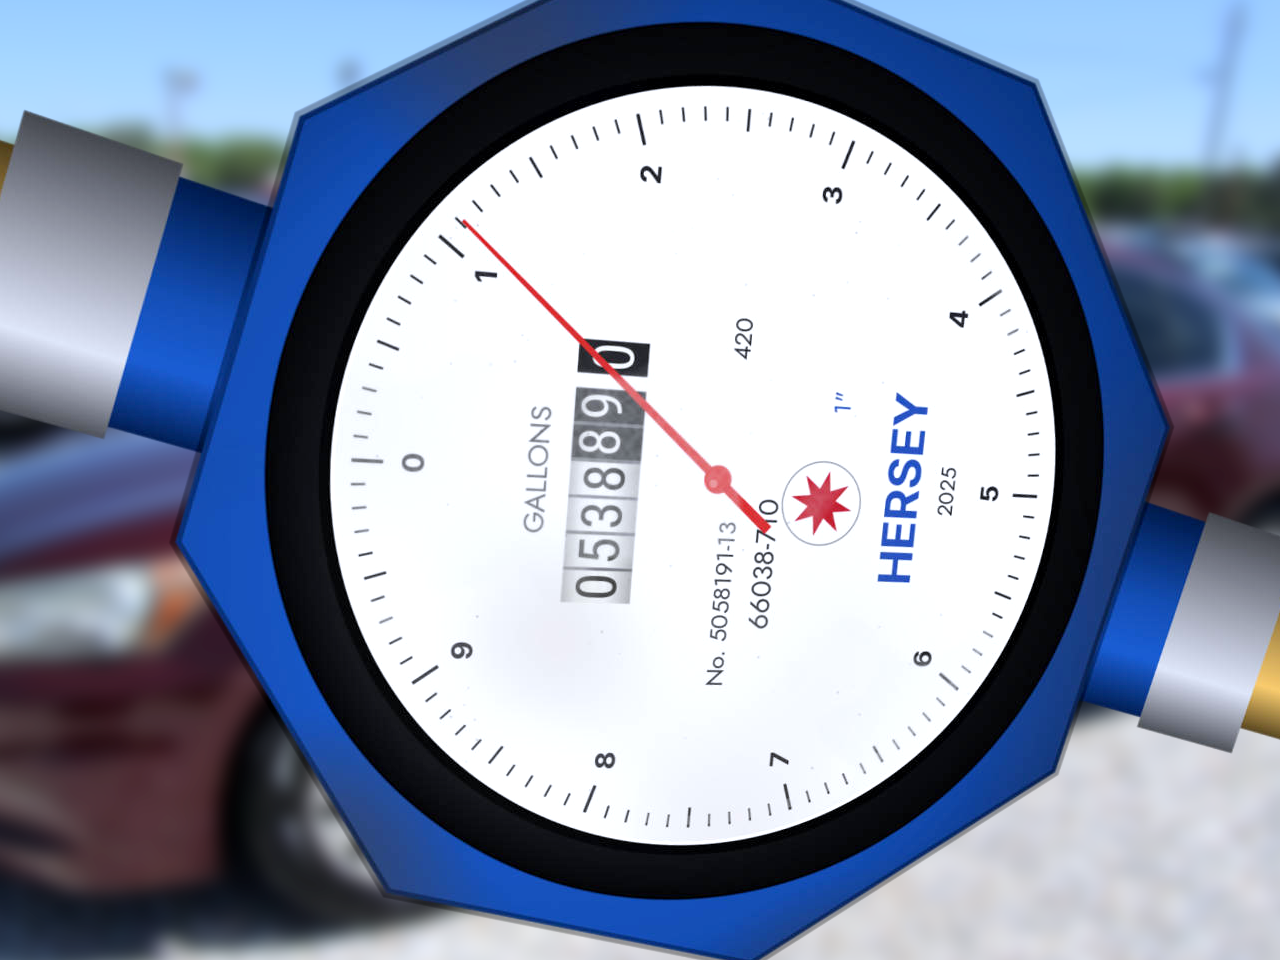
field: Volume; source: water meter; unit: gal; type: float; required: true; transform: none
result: 538891.1 gal
